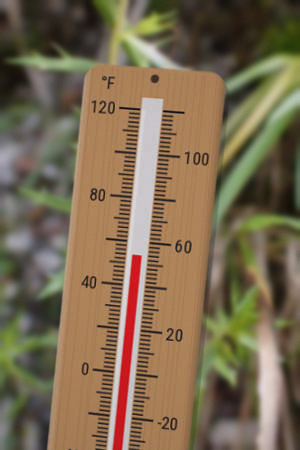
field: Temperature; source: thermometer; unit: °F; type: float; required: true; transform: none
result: 54 °F
